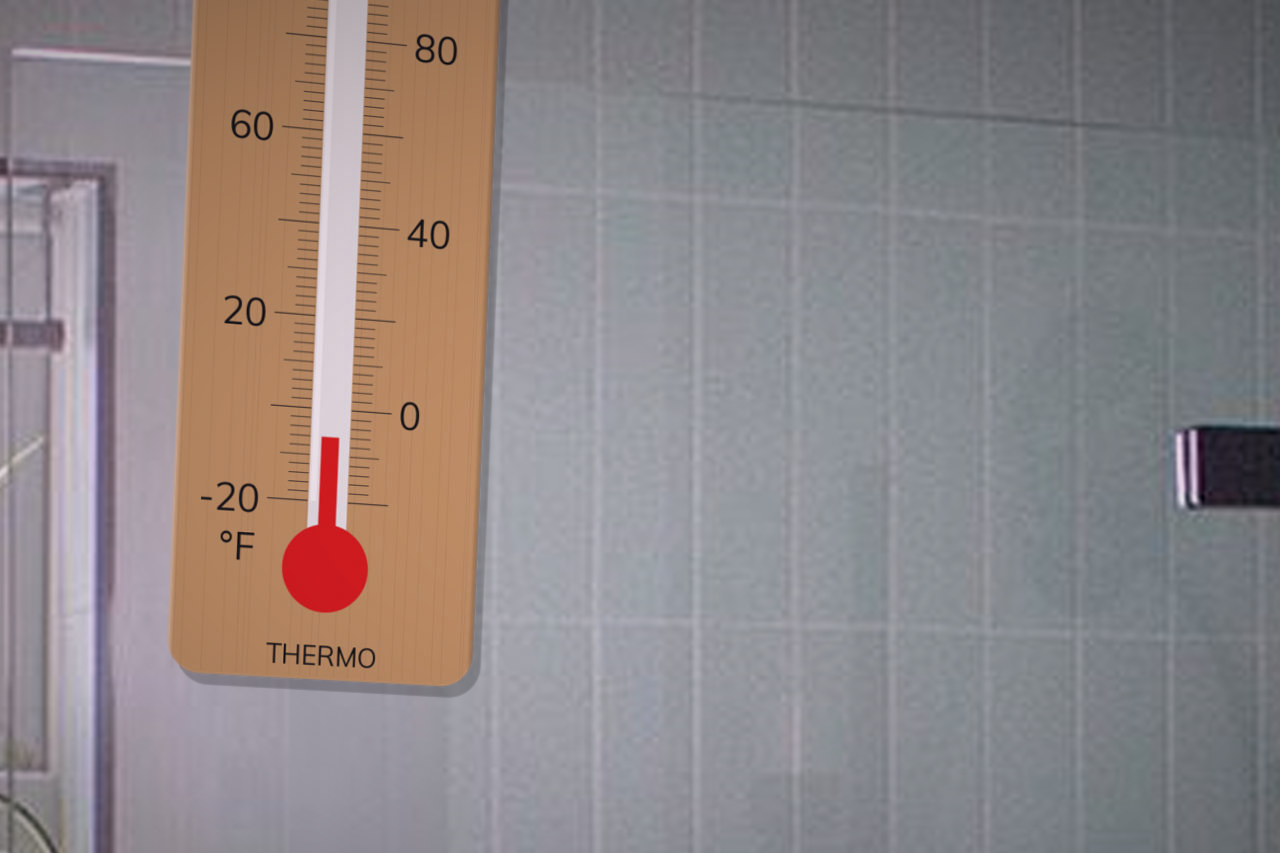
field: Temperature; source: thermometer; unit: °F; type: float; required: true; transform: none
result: -6 °F
